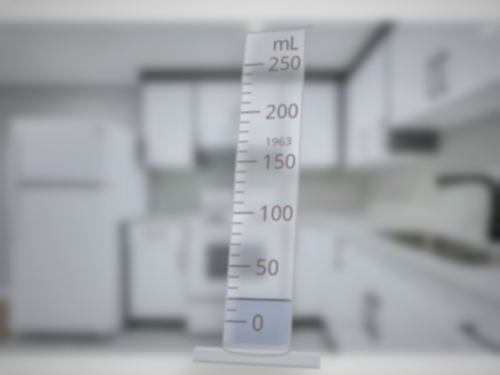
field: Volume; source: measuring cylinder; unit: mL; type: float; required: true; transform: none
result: 20 mL
